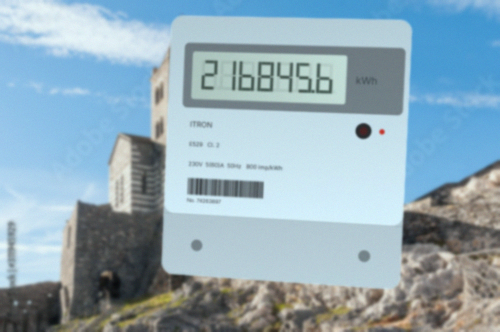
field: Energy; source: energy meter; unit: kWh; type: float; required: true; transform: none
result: 216845.6 kWh
